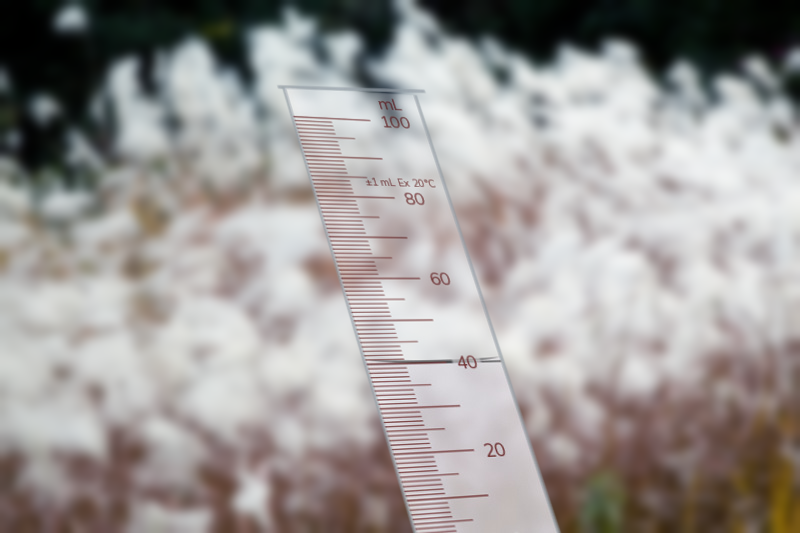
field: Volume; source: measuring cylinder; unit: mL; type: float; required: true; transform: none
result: 40 mL
